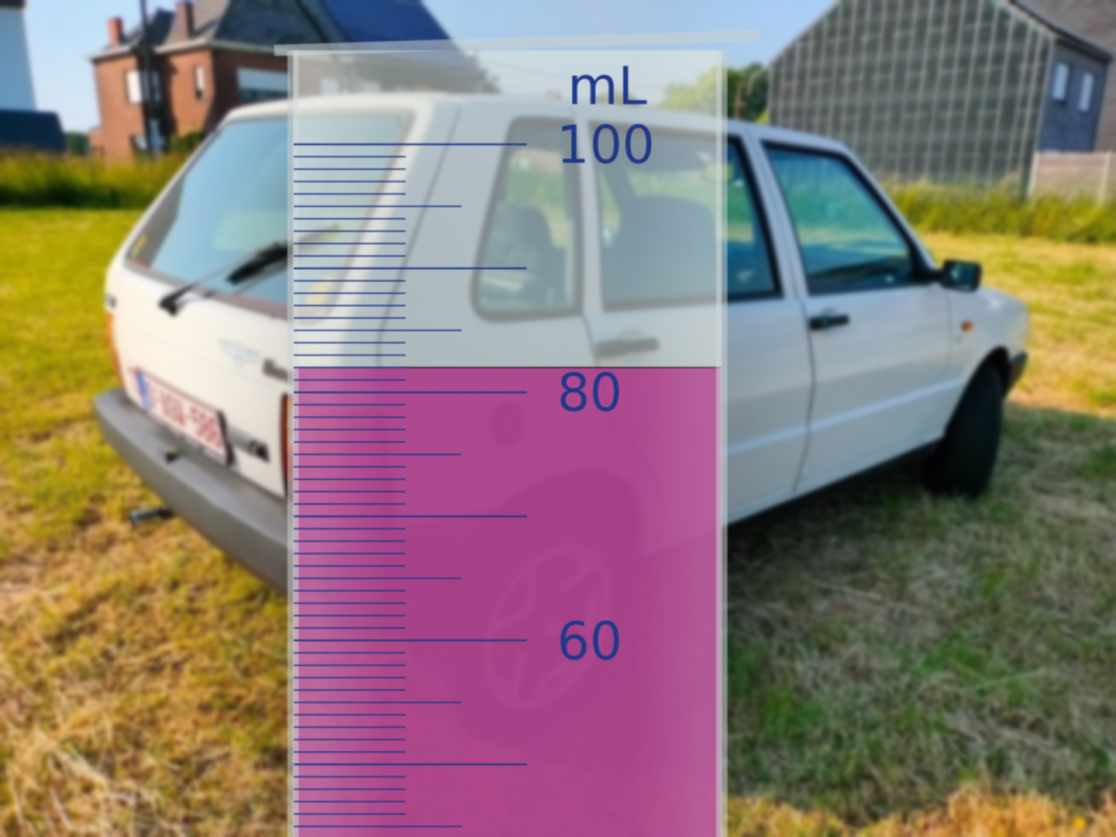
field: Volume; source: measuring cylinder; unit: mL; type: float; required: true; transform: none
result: 82 mL
